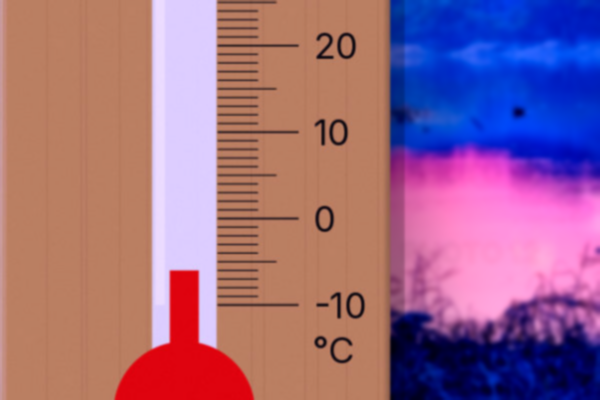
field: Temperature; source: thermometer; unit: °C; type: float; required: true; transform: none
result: -6 °C
